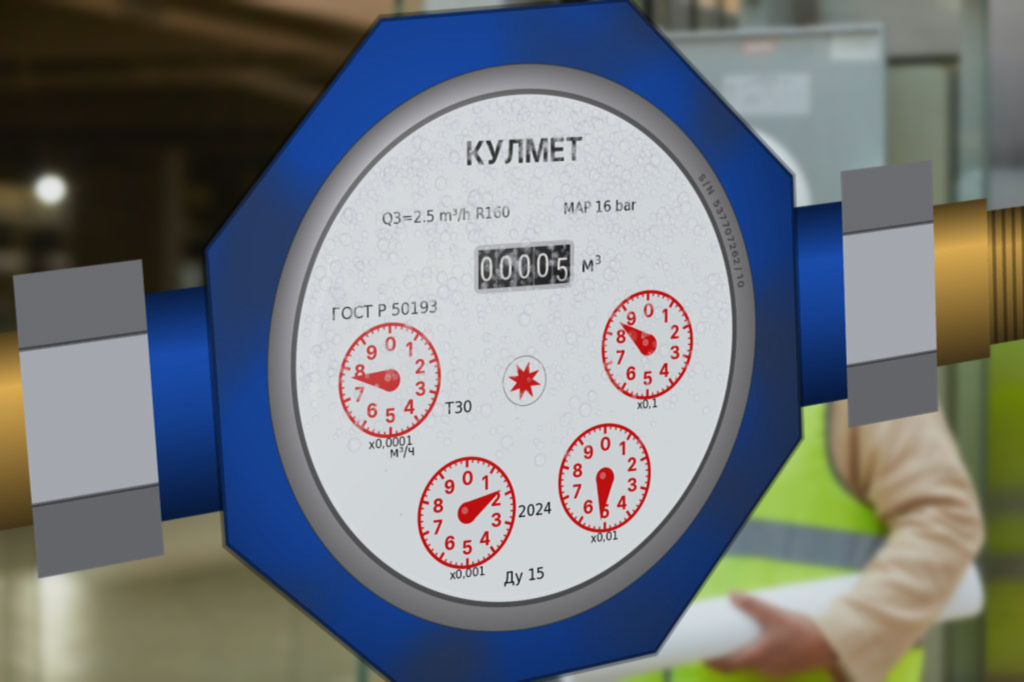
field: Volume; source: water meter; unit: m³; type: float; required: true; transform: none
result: 4.8517 m³
